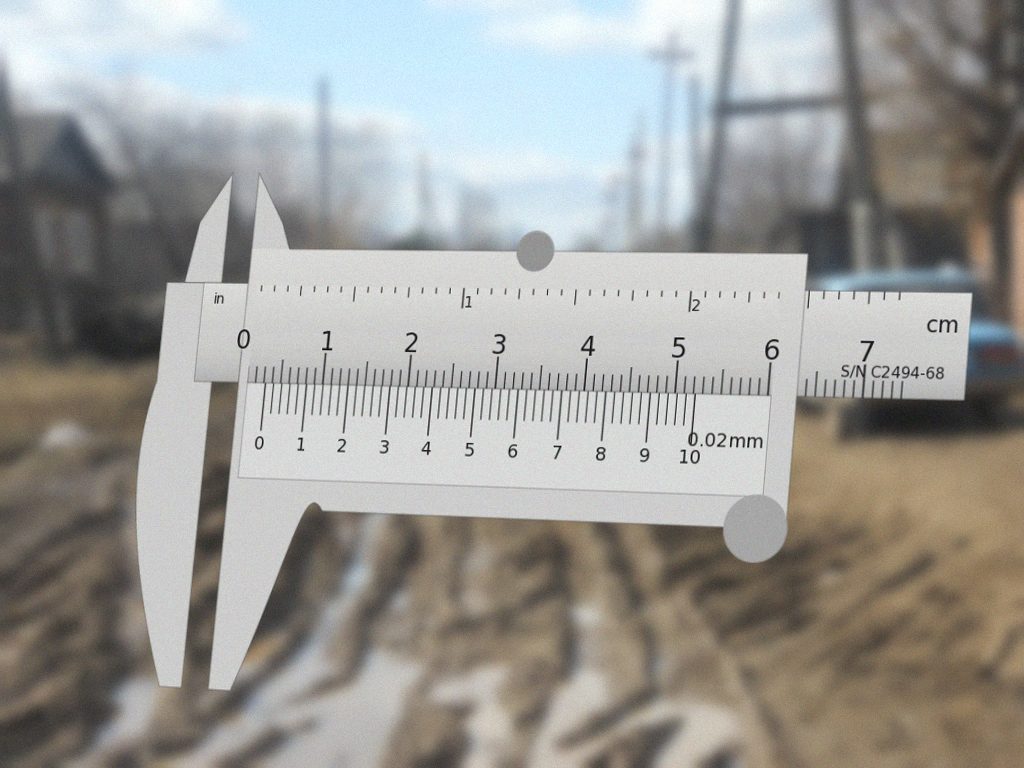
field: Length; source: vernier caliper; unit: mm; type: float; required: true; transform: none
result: 3.2 mm
